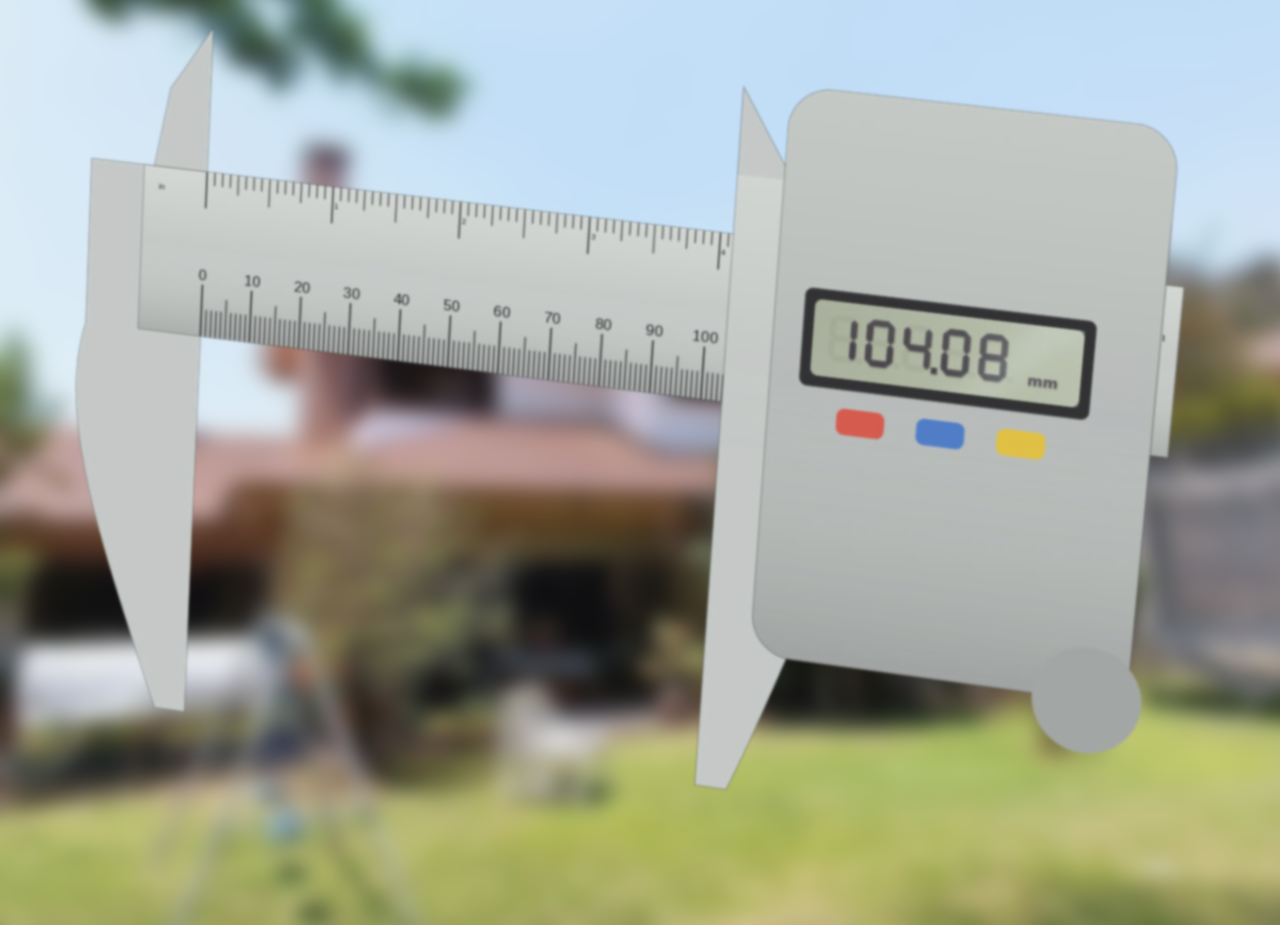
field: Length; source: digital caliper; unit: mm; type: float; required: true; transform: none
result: 104.08 mm
